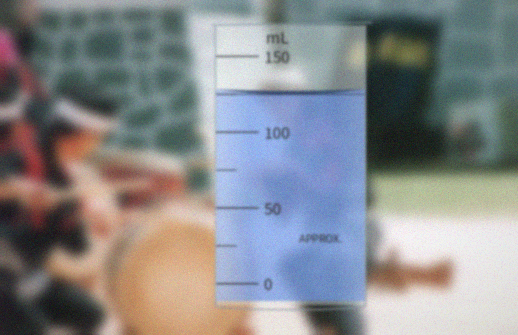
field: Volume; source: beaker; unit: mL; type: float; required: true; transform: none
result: 125 mL
